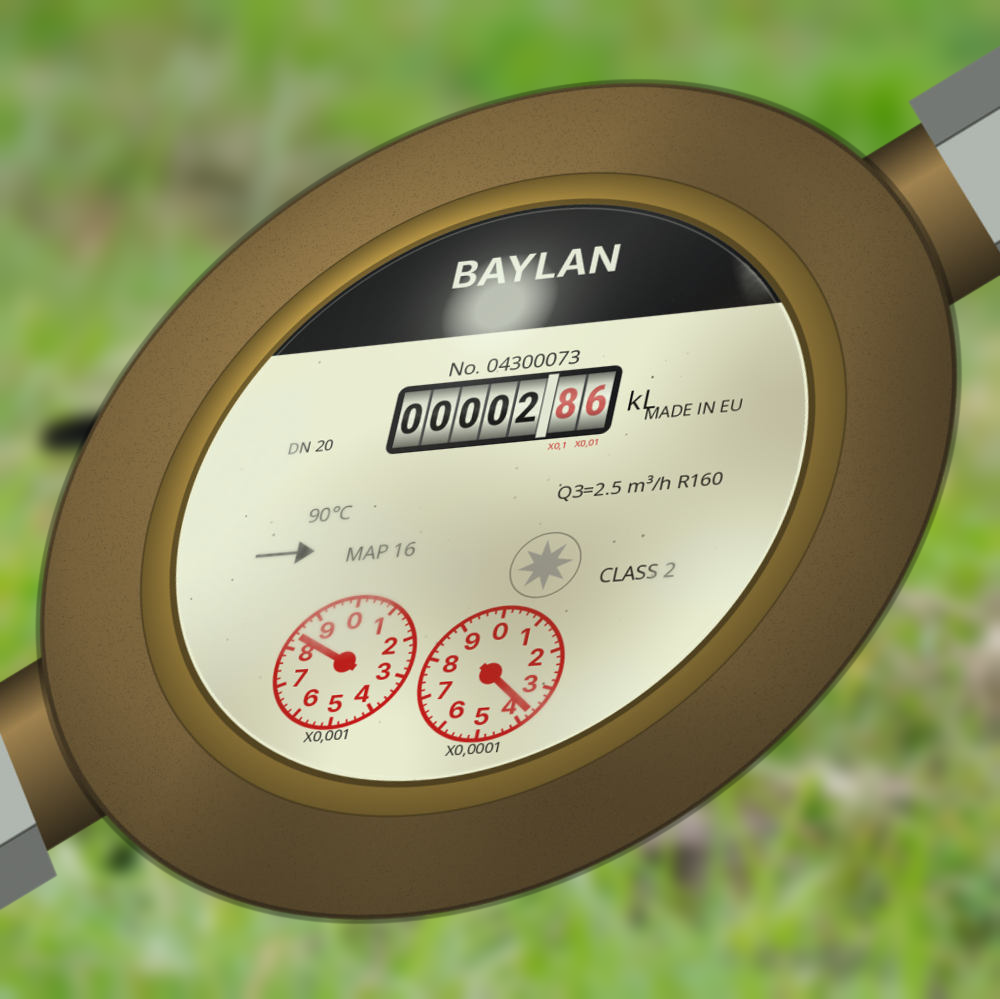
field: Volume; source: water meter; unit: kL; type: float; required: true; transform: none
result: 2.8683 kL
